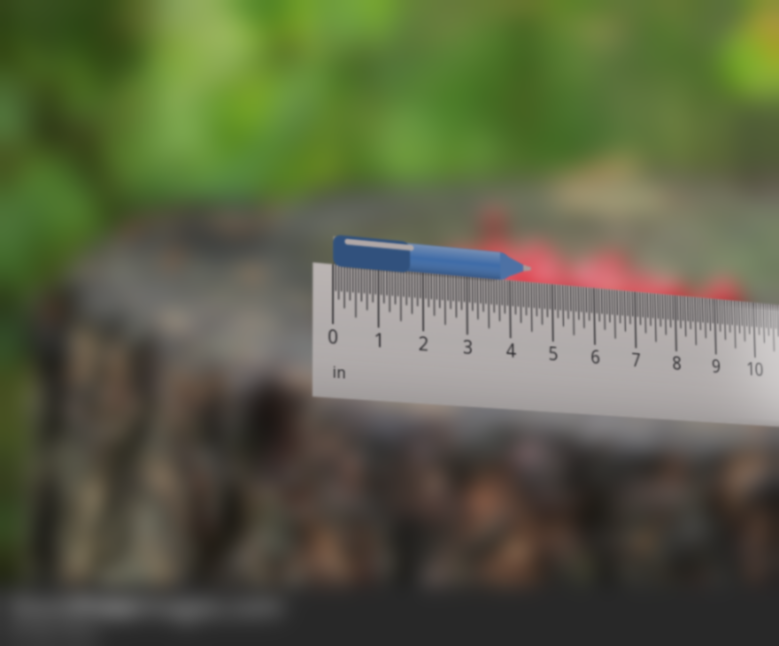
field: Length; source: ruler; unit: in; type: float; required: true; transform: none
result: 4.5 in
